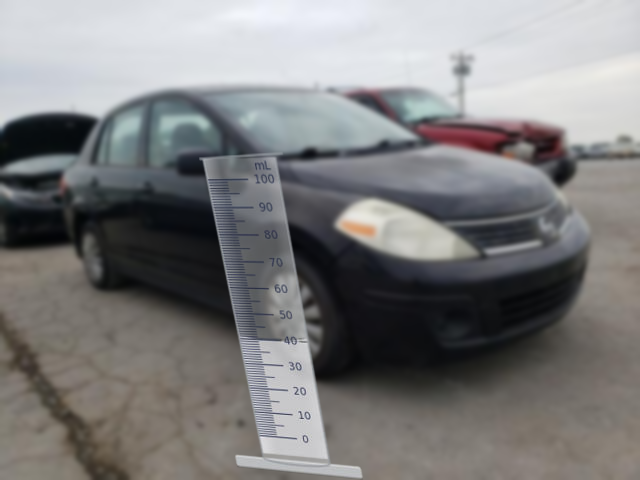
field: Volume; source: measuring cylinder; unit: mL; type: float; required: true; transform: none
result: 40 mL
